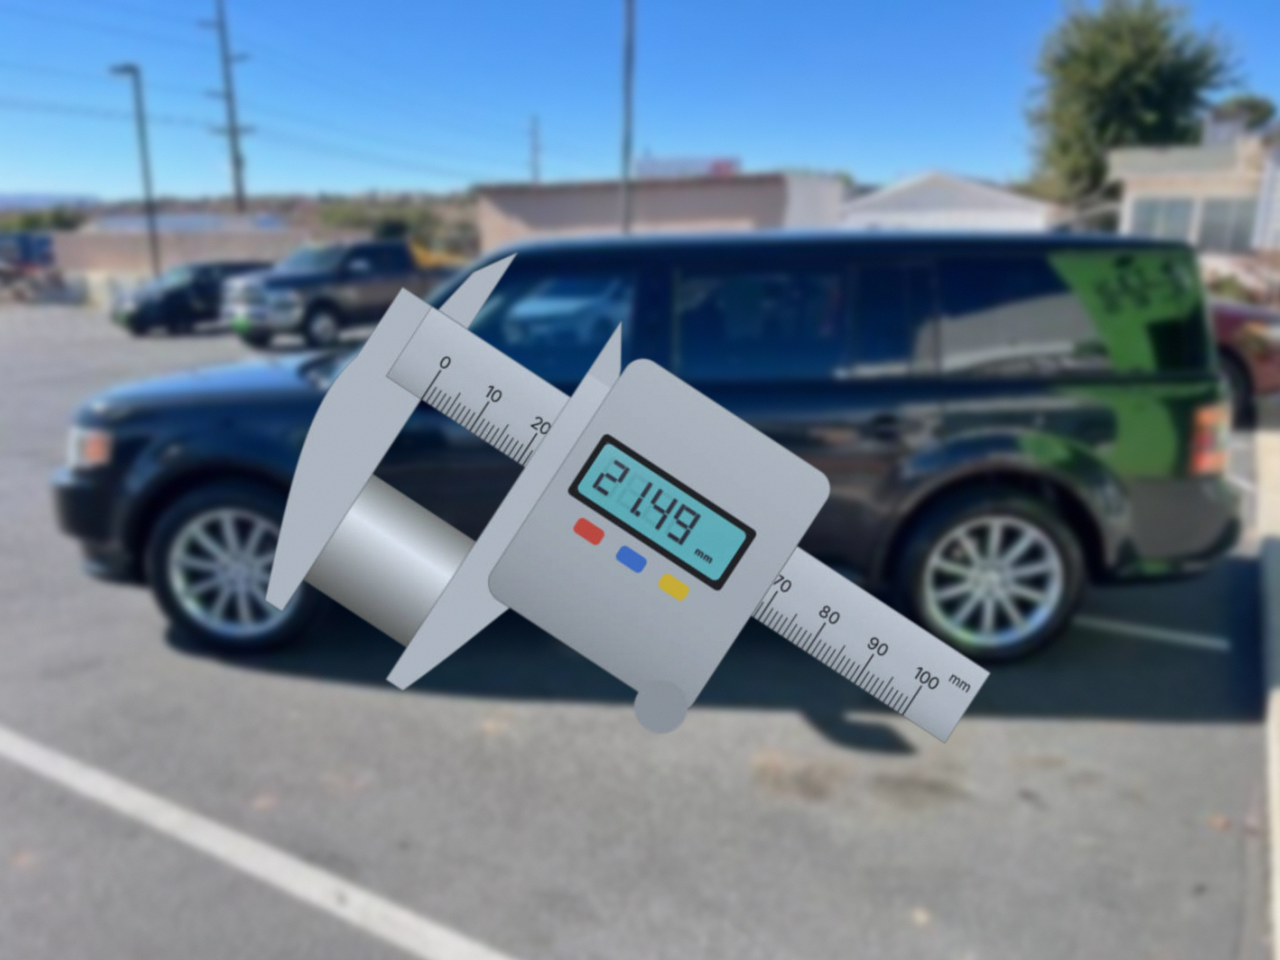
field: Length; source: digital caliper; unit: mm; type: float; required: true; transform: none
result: 21.49 mm
